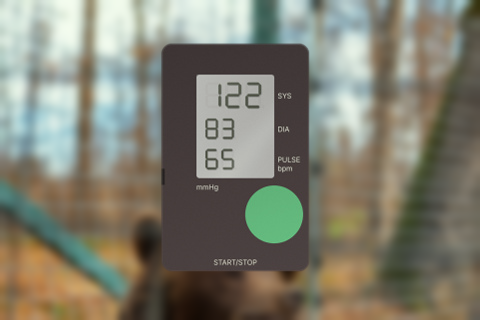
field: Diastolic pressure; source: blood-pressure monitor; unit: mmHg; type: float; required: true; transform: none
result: 83 mmHg
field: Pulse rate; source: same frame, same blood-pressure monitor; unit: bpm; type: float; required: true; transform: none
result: 65 bpm
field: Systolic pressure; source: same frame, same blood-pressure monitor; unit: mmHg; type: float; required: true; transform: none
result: 122 mmHg
